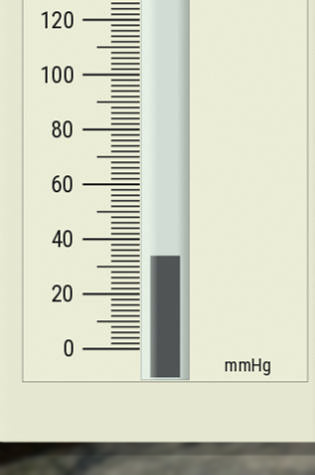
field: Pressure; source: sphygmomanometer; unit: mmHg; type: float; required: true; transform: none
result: 34 mmHg
